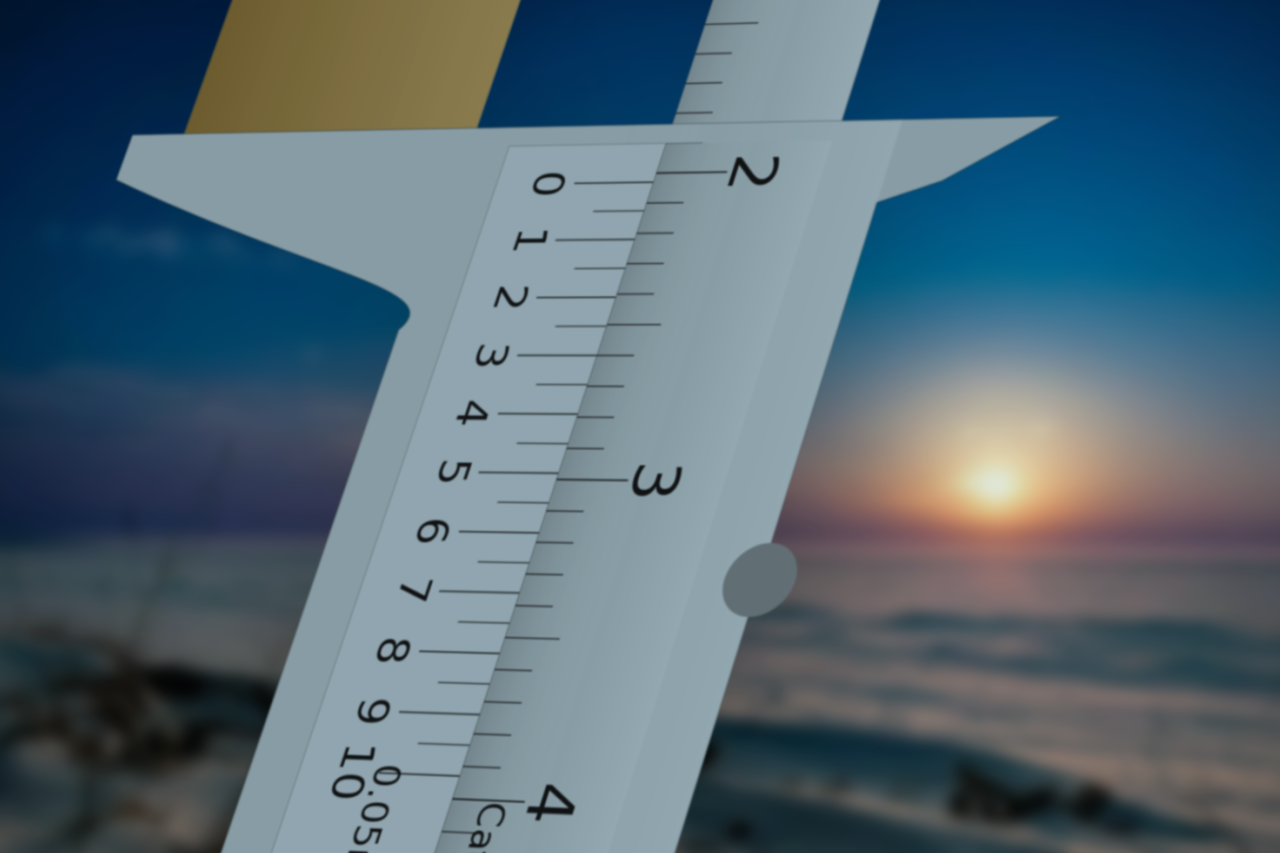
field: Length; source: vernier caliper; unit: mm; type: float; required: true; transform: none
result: 20.30 mm
